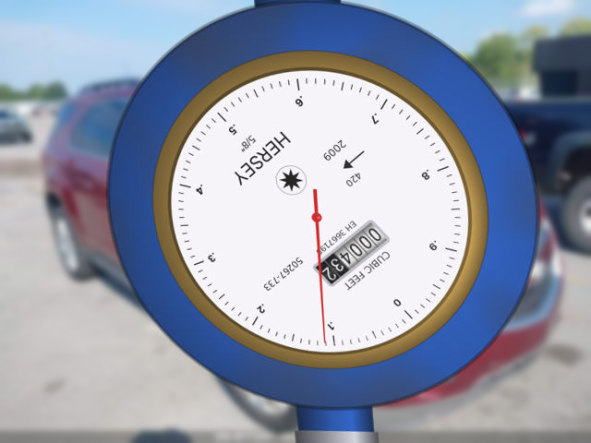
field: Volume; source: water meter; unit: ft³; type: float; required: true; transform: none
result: 432.11 ft³
